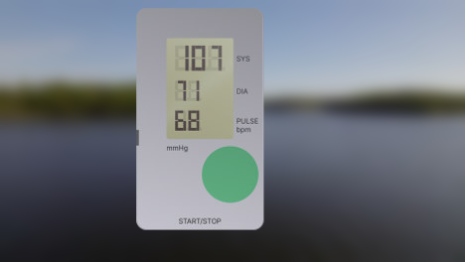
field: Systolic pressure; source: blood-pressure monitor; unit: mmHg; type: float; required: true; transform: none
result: 107 mmHg
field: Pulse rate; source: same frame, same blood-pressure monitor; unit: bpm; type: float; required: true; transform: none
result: 68 bpm
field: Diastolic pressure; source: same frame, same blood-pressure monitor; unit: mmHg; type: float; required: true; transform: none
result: 71 mmHg
